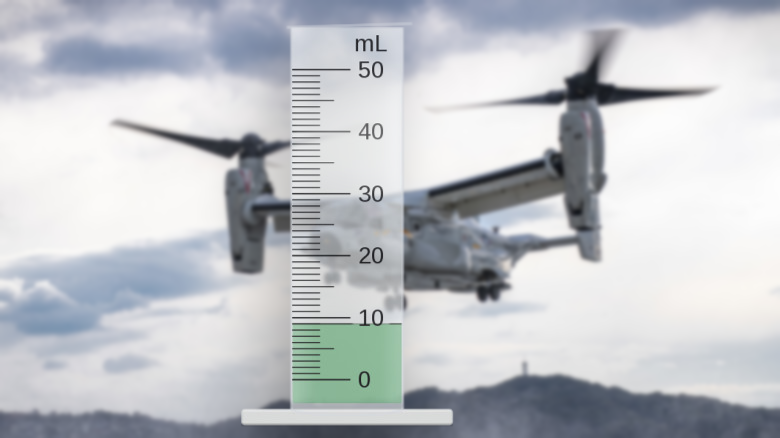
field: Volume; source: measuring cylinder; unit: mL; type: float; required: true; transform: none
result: 9 mL
